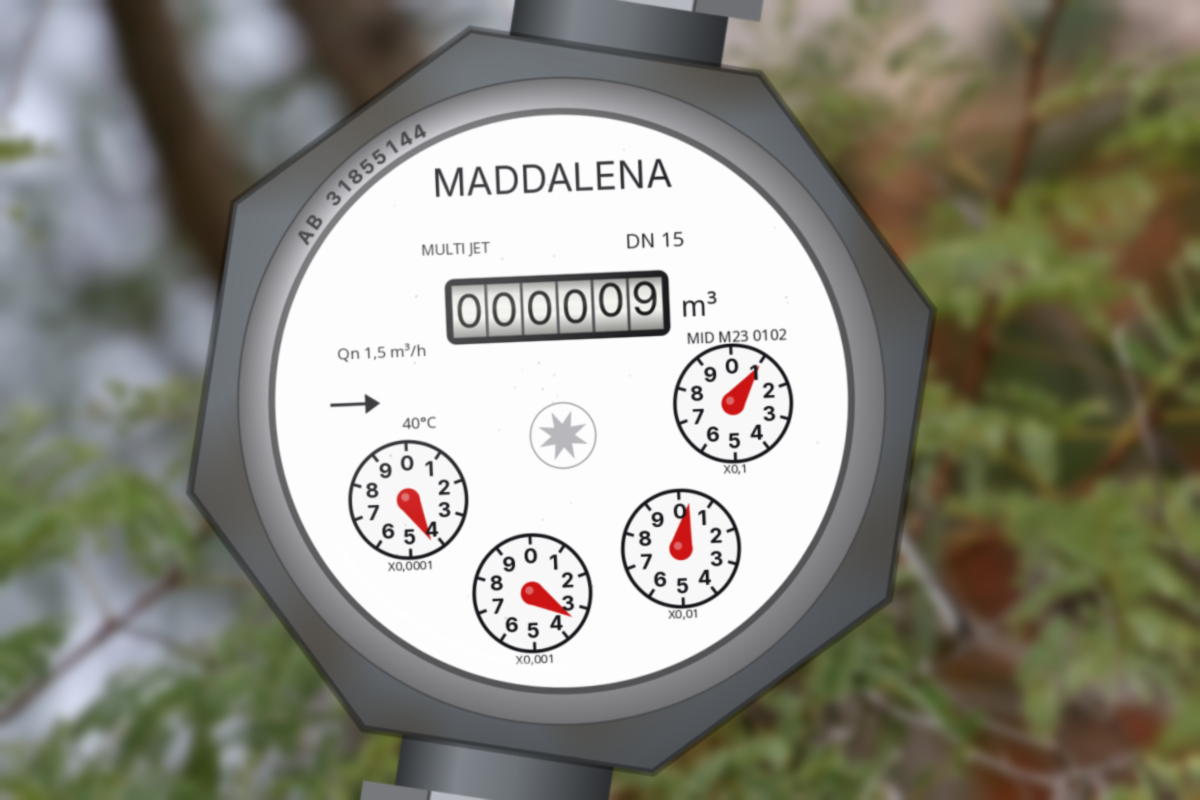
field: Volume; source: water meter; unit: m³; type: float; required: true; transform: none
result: 9.1034 m³
